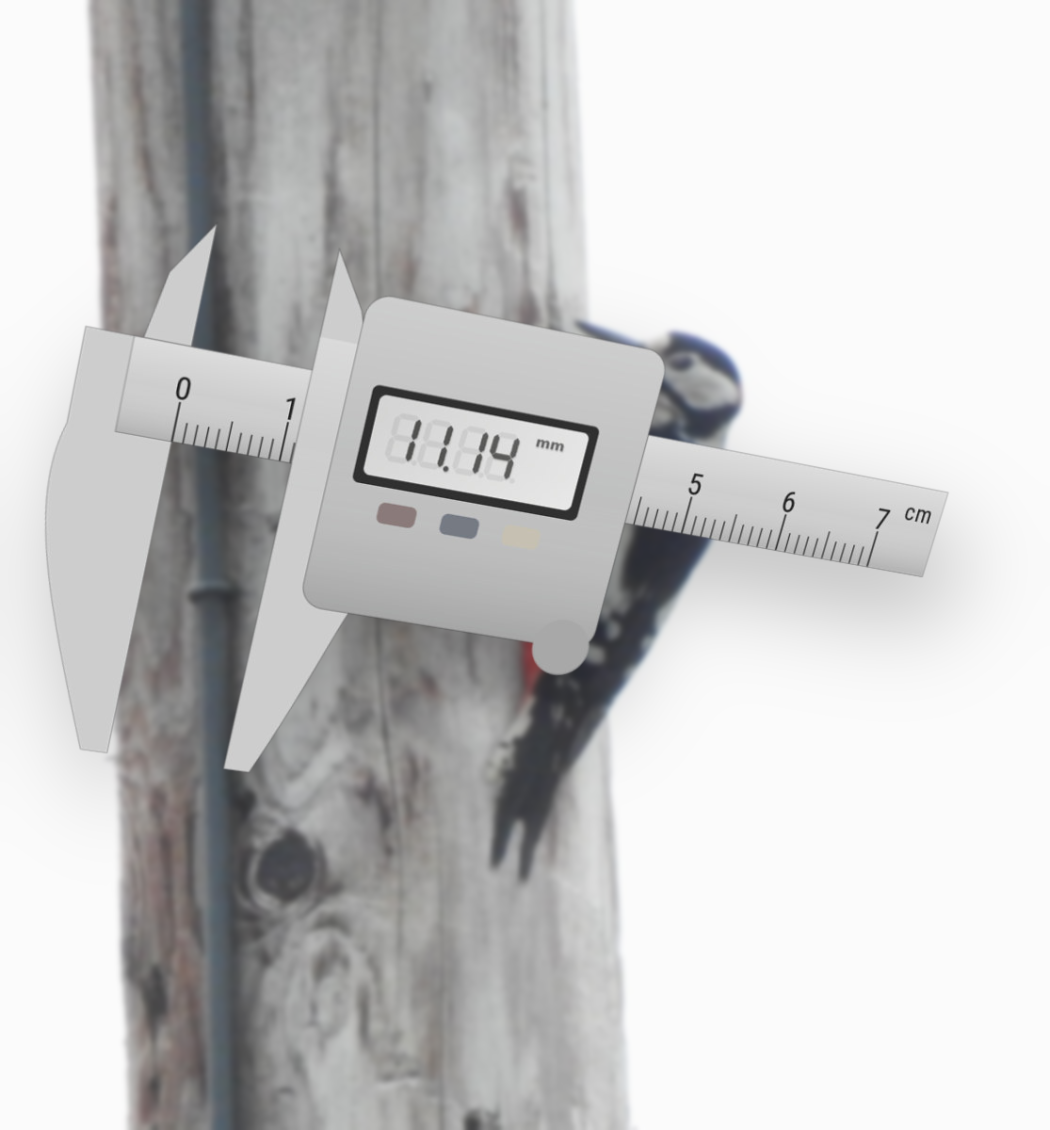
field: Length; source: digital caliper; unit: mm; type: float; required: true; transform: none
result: 11.14 mm
